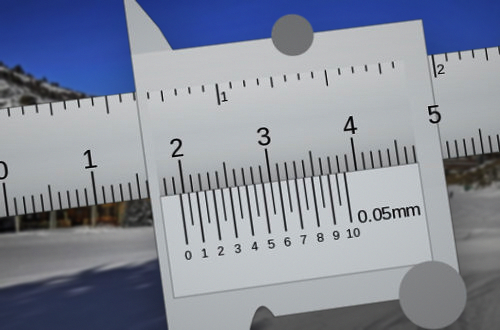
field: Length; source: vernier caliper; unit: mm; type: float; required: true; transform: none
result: 19.6 mm
